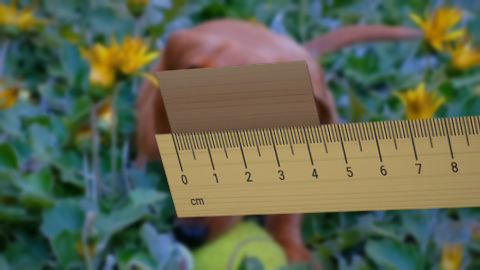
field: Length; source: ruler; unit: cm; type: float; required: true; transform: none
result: 4.5 cm
